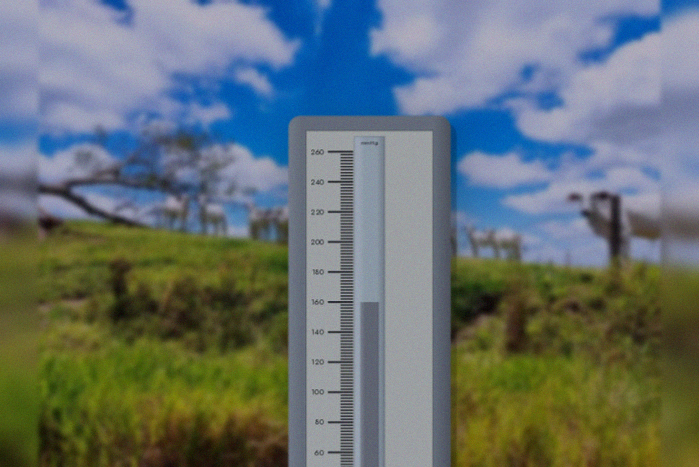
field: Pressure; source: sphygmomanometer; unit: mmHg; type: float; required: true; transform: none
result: 160 mmHg
